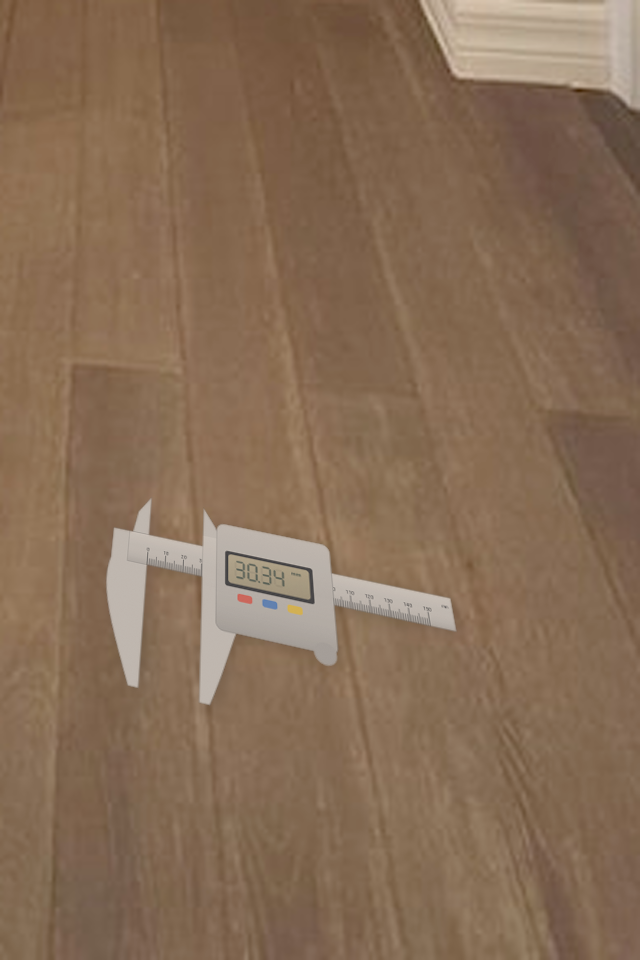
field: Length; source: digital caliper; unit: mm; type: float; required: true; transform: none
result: 30.34 mm
